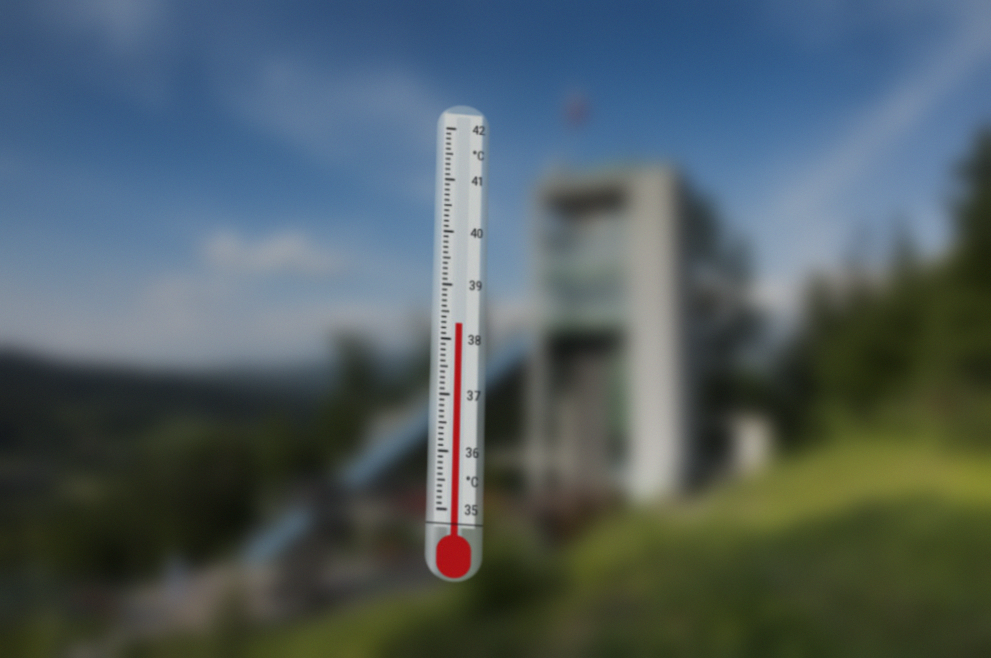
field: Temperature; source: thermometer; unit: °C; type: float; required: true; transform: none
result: 38.3 °C
